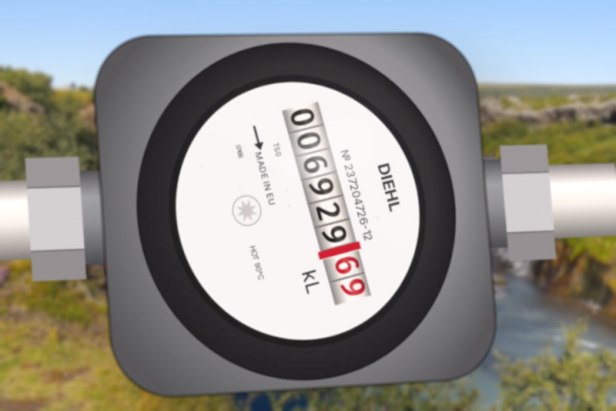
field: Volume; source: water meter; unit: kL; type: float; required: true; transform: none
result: 6929.69 kL
